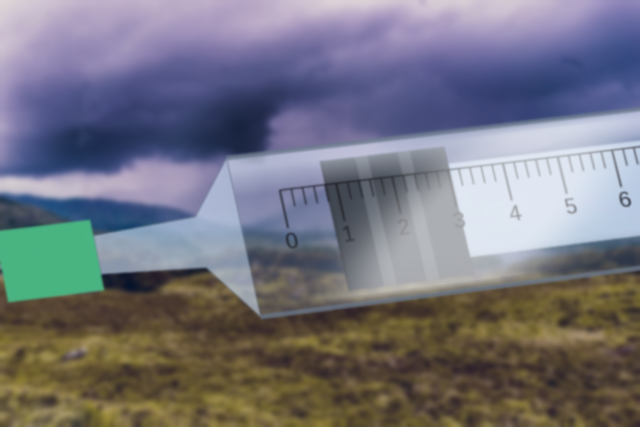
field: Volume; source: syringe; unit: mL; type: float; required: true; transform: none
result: 0.8 mL
